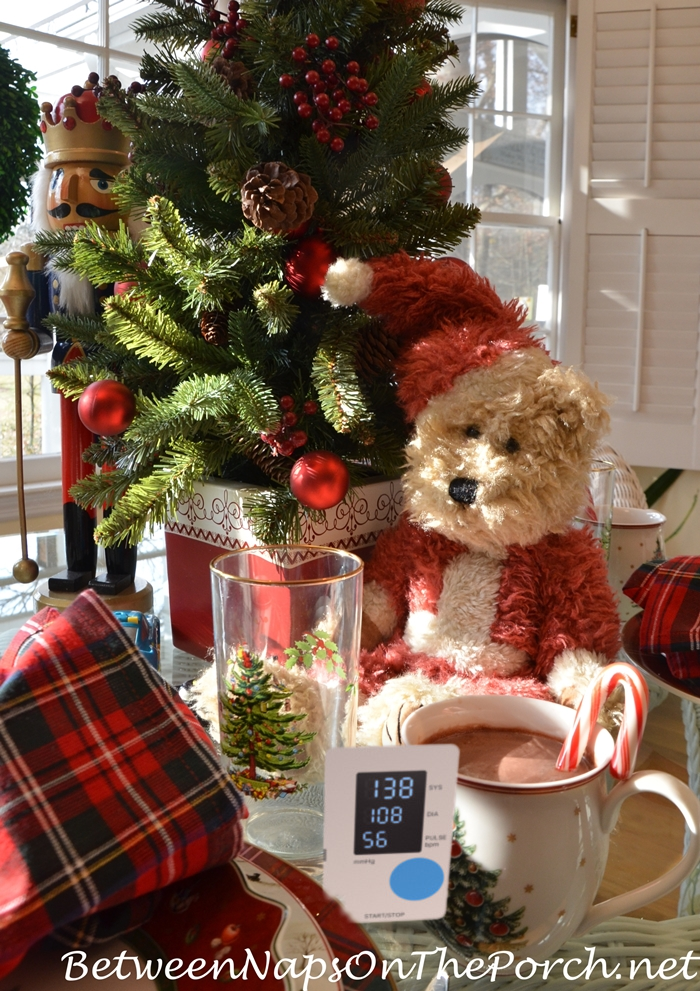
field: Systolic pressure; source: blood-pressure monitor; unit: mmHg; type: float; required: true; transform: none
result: 138 mmHg
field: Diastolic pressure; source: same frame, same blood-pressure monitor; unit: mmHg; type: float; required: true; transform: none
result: 108 mmHg
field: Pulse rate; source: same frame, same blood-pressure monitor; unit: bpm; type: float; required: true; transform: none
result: 56 bpm
